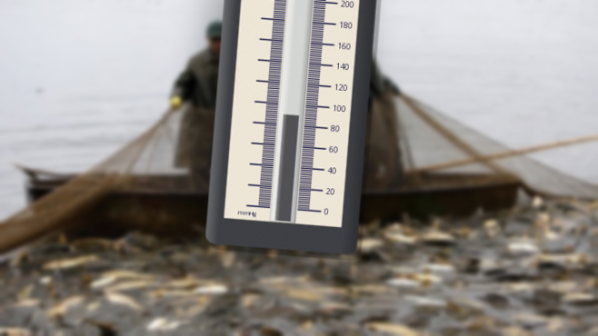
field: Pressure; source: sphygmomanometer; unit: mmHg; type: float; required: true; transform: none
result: 90 mmHg
